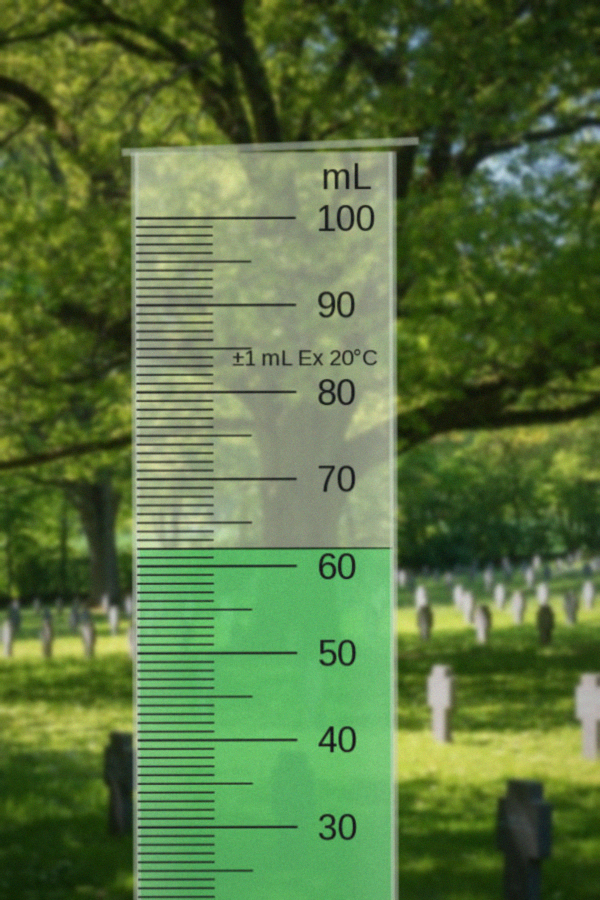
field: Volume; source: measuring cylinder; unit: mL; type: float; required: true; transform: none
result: 62 mL
